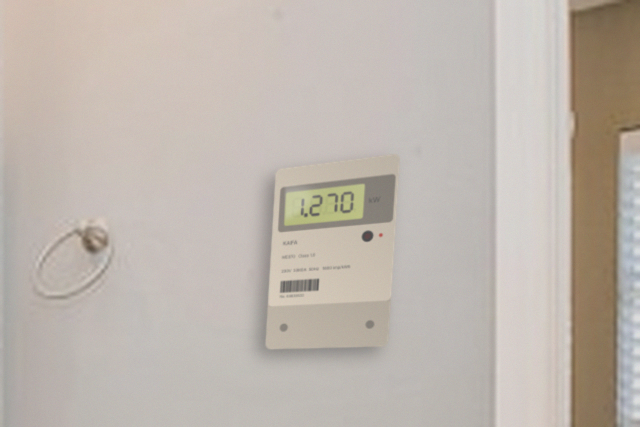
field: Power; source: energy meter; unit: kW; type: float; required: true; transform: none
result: 1.270 kW
